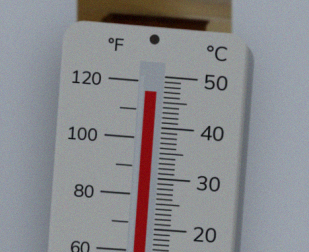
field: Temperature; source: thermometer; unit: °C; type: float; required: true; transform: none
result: 47 °C
